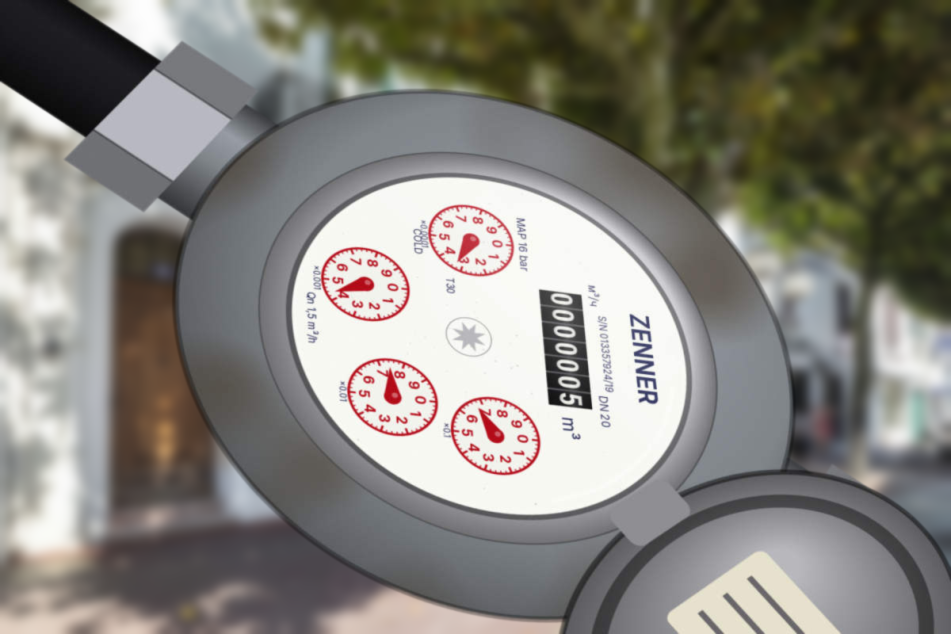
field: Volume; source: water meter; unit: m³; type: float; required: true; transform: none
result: 5.6743 m³
